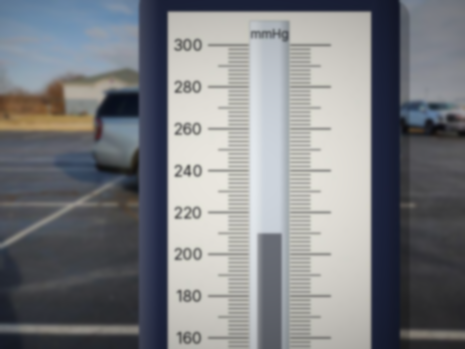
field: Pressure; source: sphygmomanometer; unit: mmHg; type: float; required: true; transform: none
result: 210 mmHg
